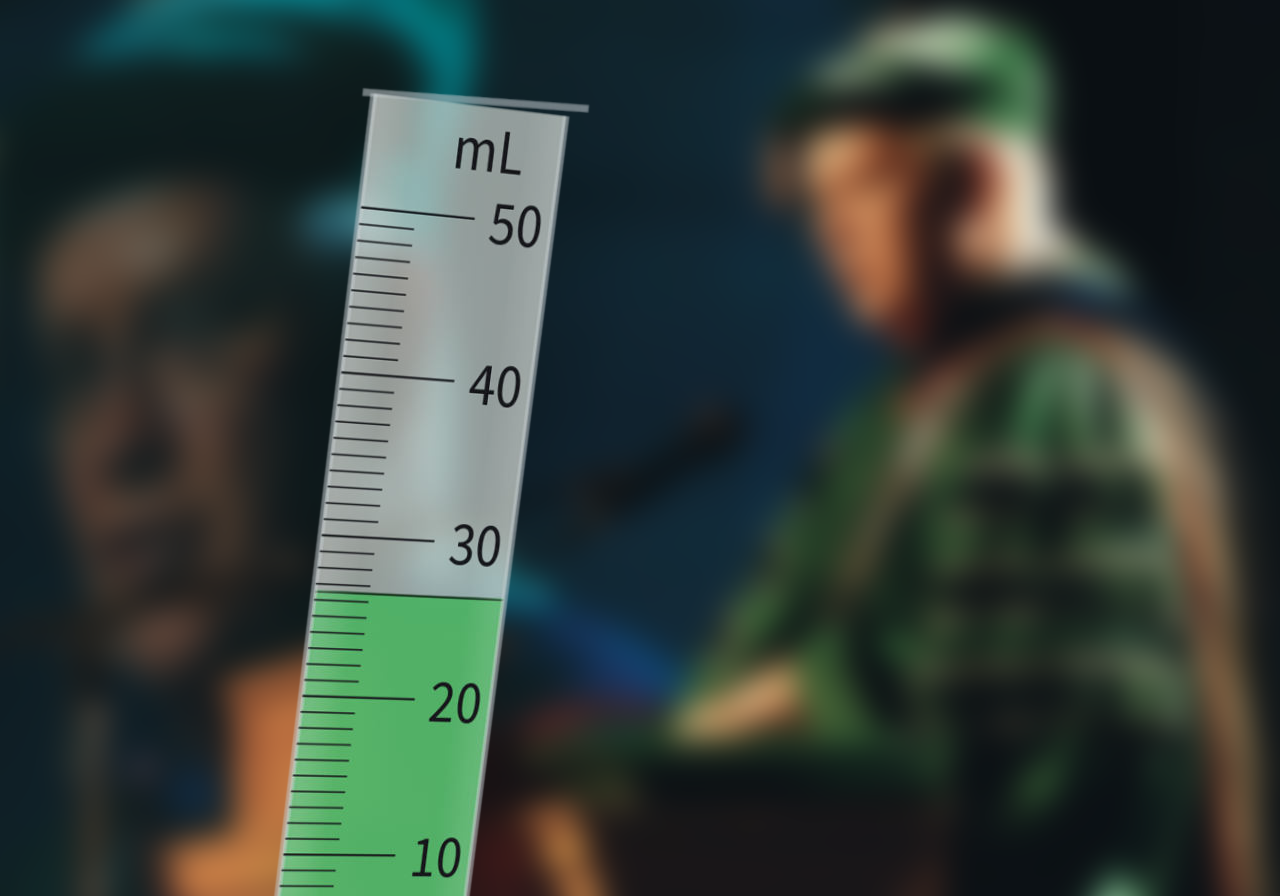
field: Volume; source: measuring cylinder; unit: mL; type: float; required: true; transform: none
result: 26.5 mL
